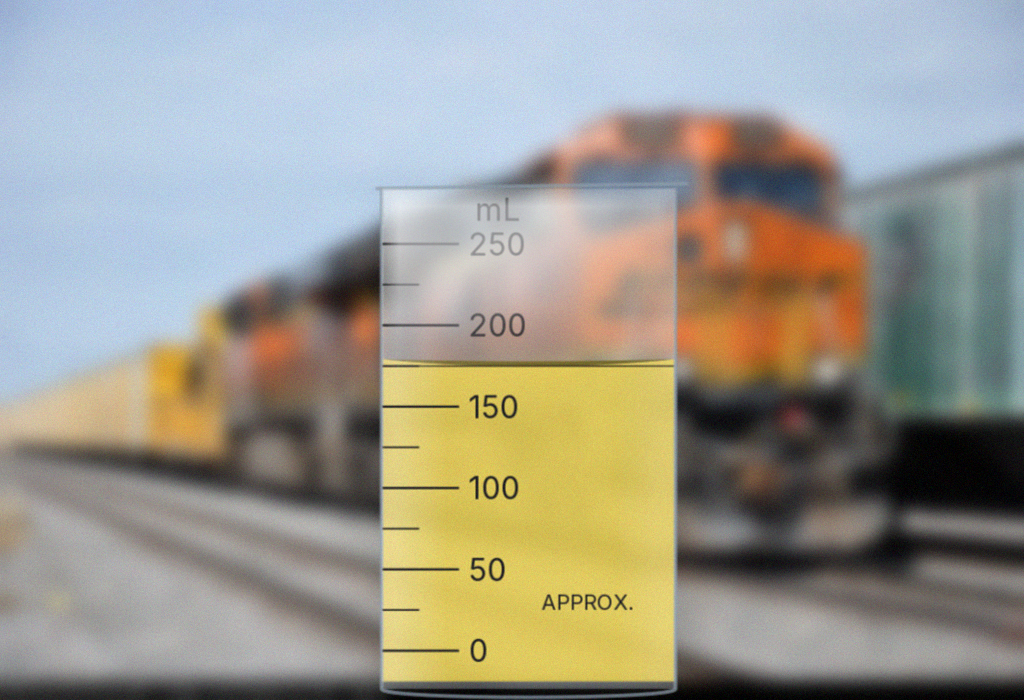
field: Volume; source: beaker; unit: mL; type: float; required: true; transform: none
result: 175 mL
